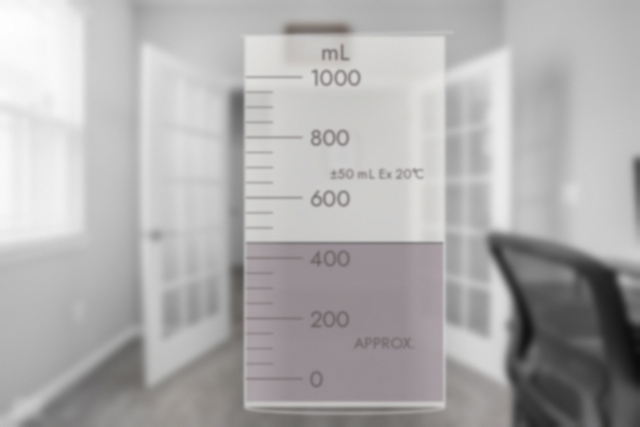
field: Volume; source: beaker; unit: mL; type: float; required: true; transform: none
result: 450 mL
